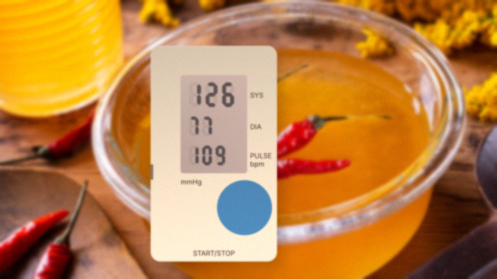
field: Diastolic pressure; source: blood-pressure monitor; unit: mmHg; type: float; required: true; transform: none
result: 77 mmHg
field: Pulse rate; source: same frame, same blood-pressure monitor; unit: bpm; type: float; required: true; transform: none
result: 109 bpm
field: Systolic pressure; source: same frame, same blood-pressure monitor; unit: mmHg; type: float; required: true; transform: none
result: 126 mmHg
